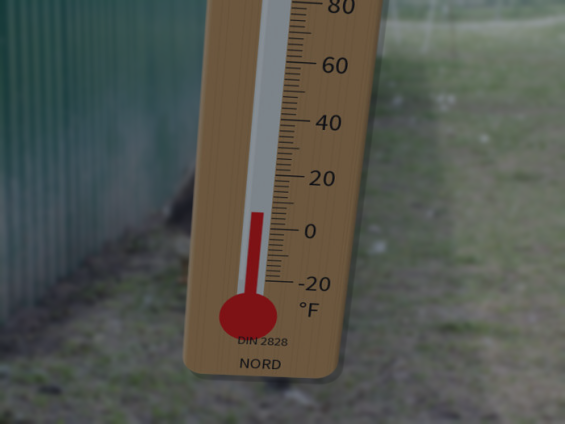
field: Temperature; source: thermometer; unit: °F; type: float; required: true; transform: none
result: 6 °F
